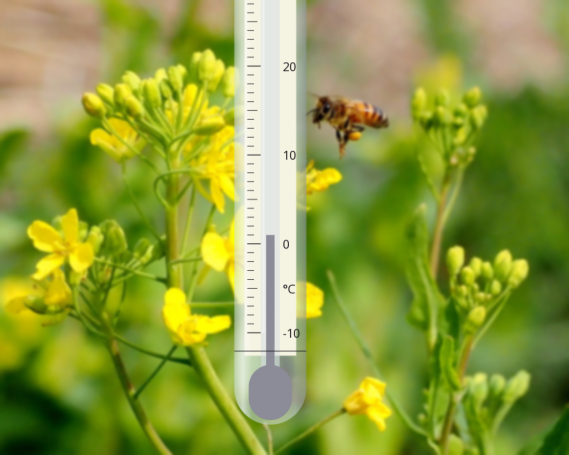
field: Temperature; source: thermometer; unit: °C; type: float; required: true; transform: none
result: 1 °C
